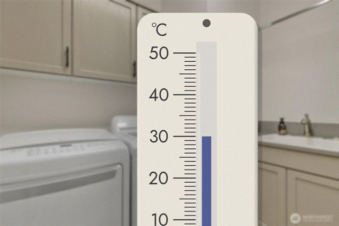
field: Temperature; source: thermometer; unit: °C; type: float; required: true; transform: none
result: 30 °C
